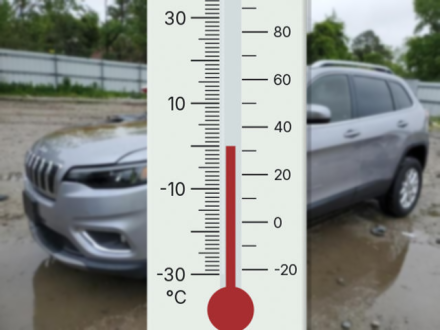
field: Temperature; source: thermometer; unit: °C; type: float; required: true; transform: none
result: 0 °C
